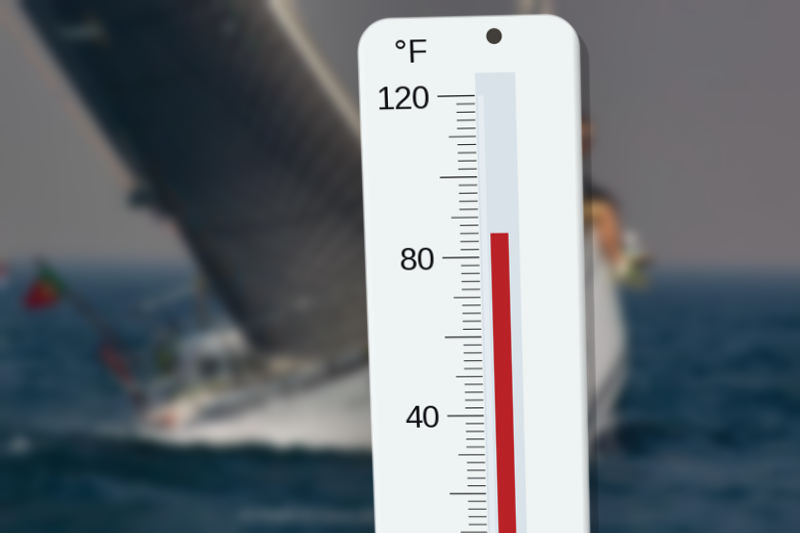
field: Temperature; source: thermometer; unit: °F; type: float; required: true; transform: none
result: 86 °F
